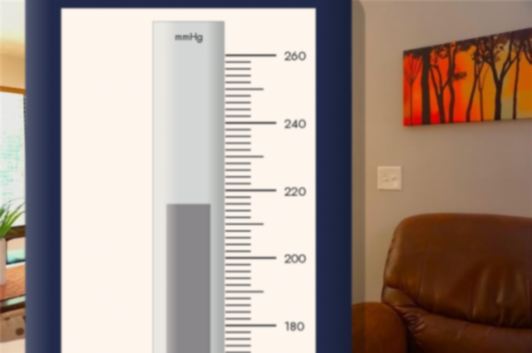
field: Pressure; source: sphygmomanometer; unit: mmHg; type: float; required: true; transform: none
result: 216 mmHg
